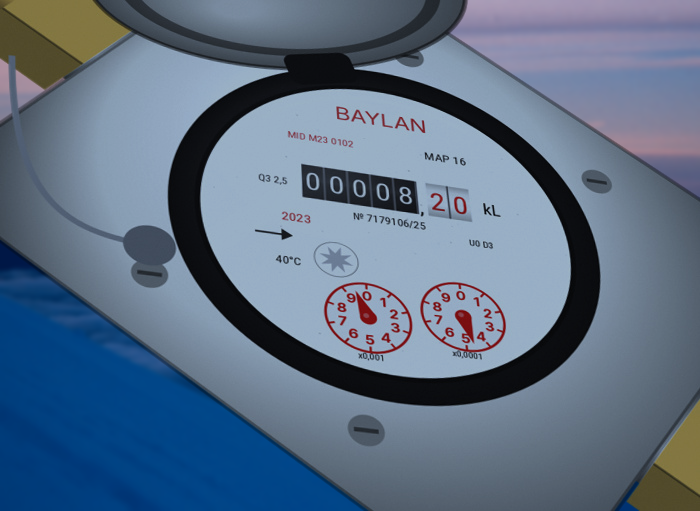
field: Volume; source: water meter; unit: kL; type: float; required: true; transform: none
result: 8.1994 kL
